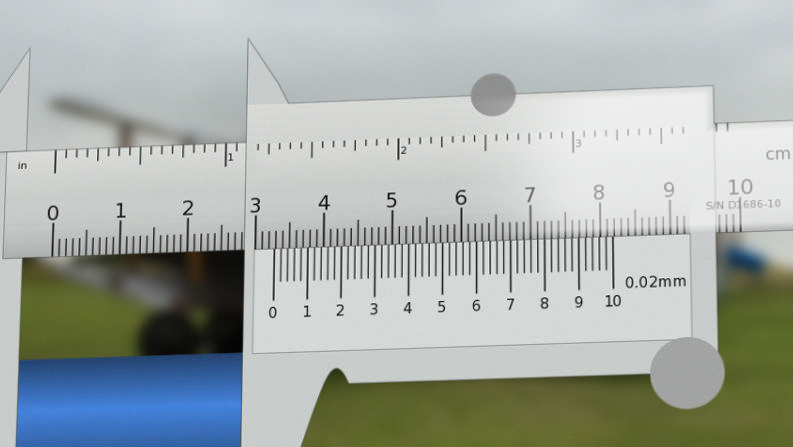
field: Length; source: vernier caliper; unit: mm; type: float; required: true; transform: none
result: 32.8 mm
